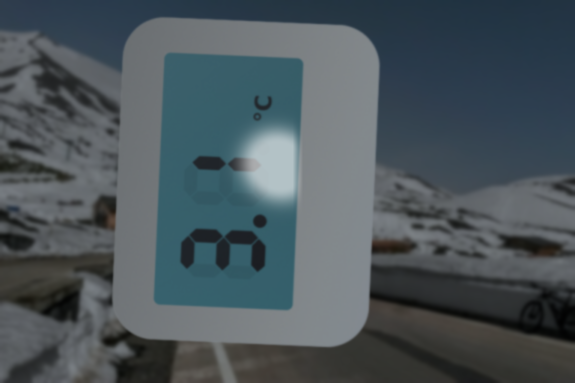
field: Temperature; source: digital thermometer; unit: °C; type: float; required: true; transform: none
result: 3.1 °C
